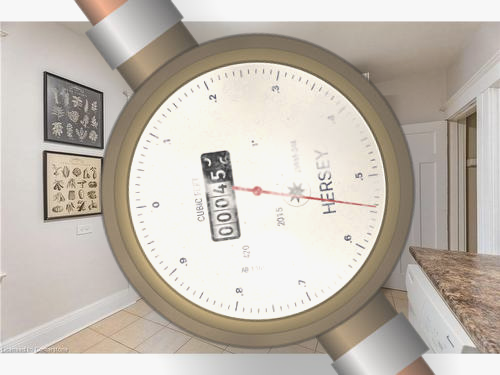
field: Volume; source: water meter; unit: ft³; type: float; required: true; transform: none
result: 455.54 ft³
